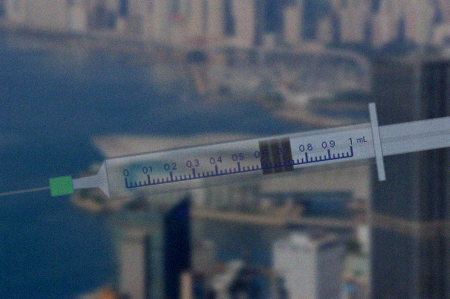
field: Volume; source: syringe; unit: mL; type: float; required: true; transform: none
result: 0.6 mL
